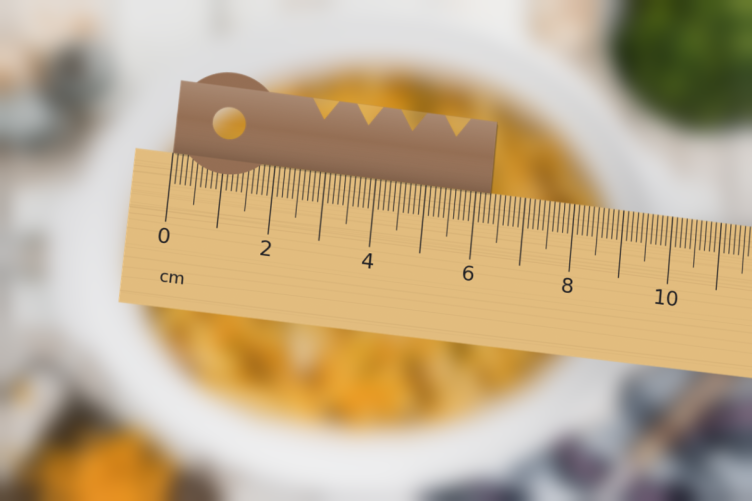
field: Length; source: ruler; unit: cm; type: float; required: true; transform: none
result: 6.3 cm
